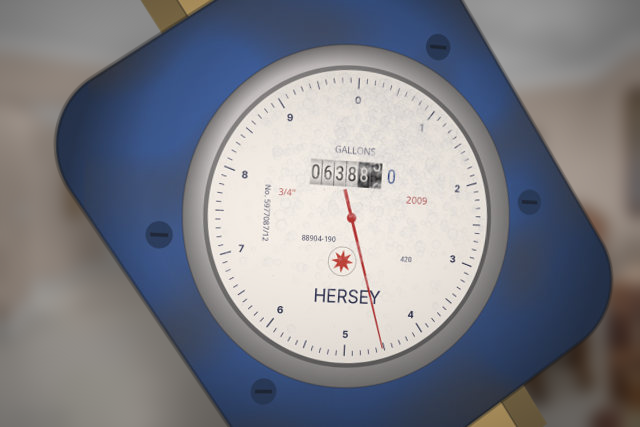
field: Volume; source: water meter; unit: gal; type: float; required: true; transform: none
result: 638854.5 gal
